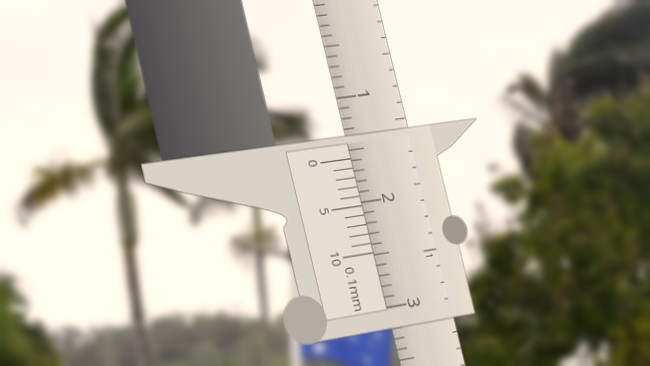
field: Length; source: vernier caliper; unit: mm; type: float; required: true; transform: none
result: 15.8 mm
